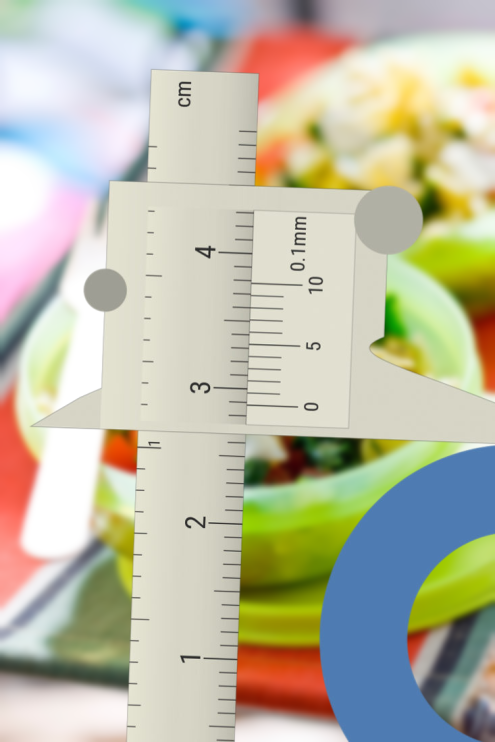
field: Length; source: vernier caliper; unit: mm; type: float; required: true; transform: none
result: 28.8 mm
